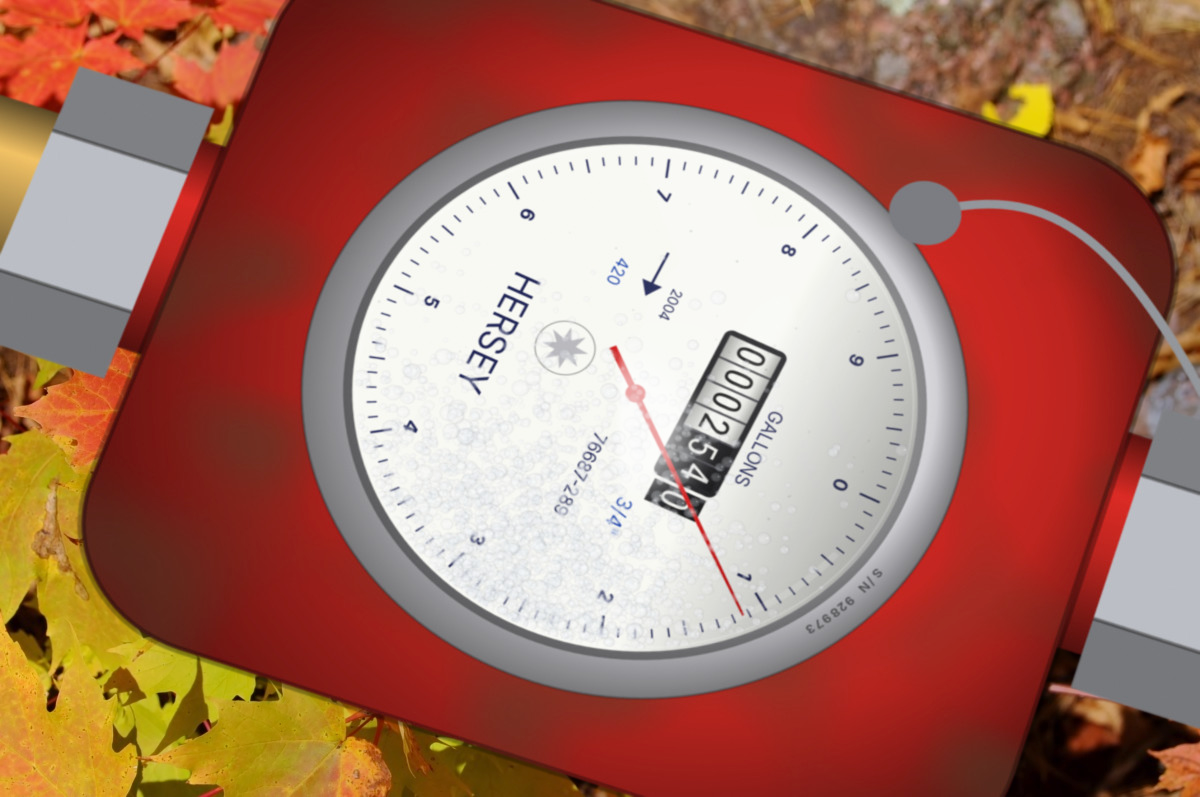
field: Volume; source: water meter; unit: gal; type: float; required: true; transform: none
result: 2541.1 gal
